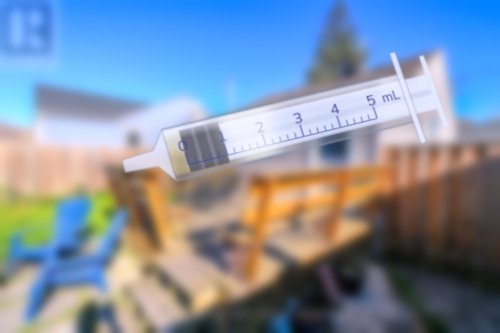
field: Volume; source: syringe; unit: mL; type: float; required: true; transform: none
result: 0 mL
